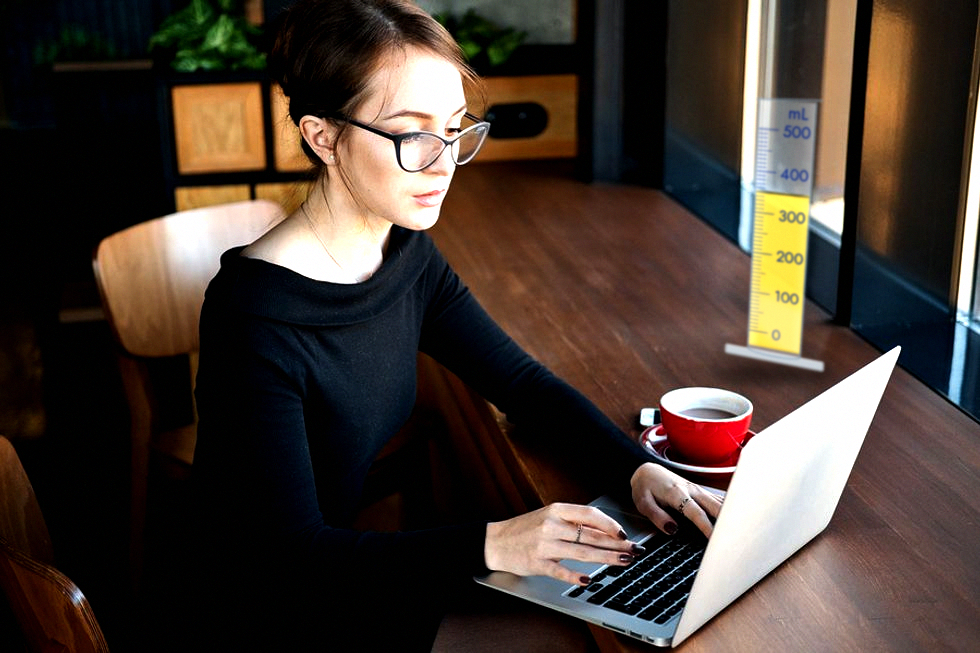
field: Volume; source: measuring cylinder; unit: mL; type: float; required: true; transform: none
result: 350 mL
